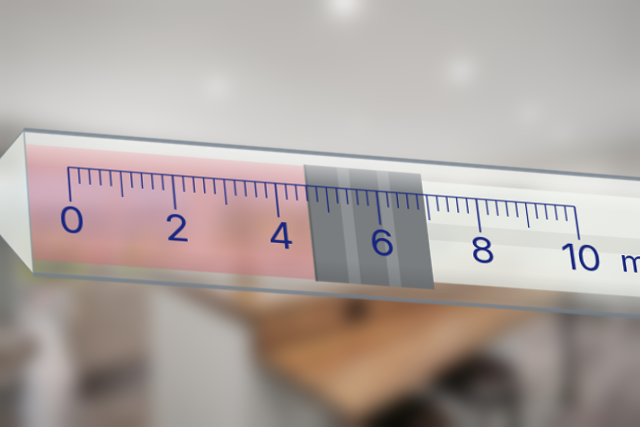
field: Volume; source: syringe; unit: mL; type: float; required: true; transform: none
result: 4.6 mL
